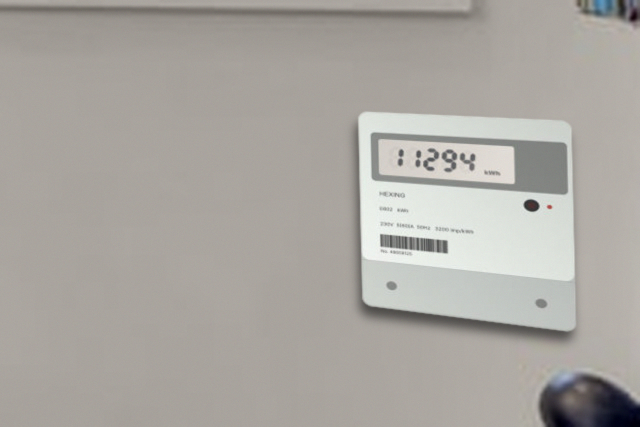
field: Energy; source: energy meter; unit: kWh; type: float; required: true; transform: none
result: 11294 kWh
